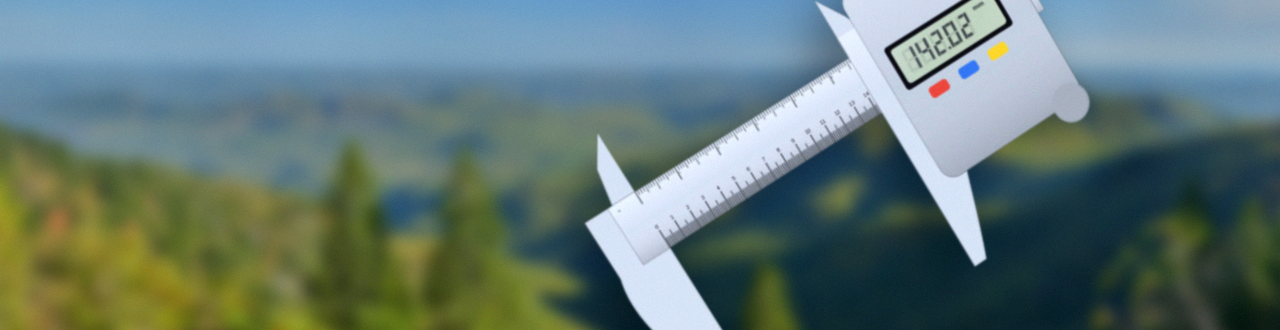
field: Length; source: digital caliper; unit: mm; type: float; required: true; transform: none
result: 142.02 mm
